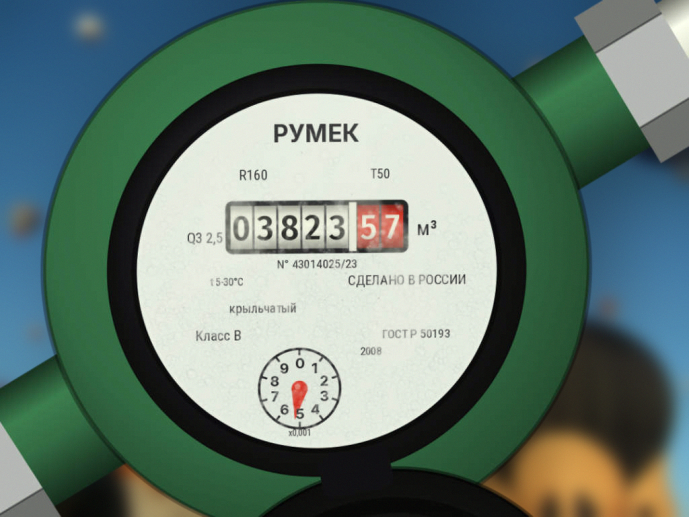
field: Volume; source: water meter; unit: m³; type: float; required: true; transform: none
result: 3823.575 m³
